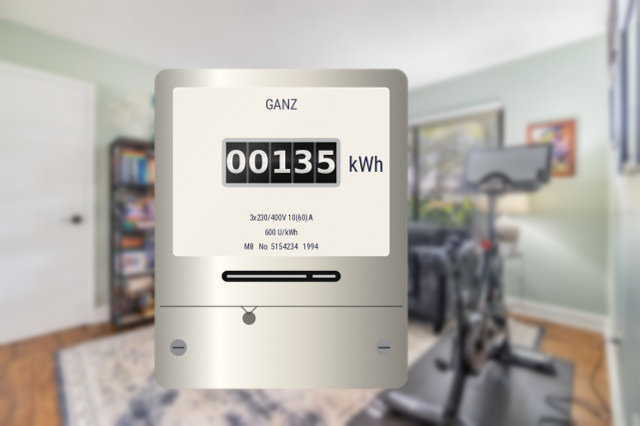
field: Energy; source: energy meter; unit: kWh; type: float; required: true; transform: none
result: 135 kWh
